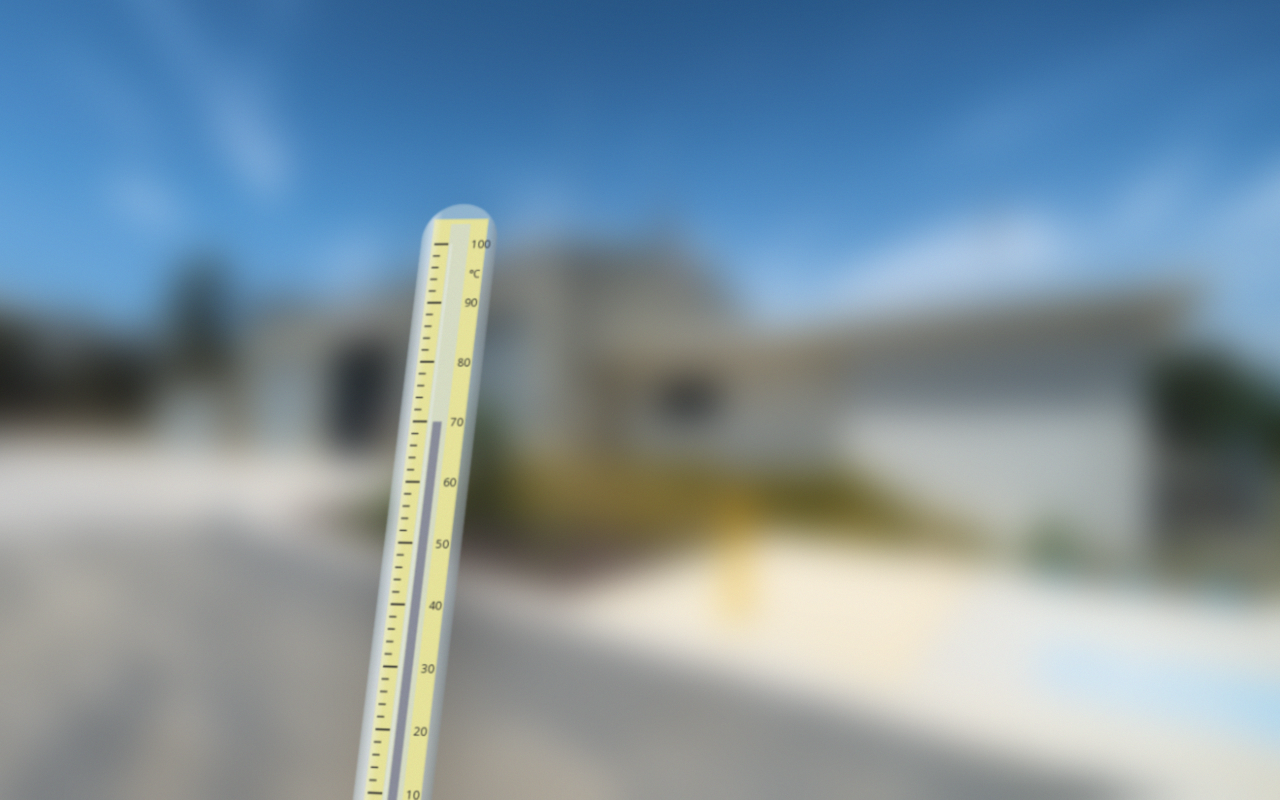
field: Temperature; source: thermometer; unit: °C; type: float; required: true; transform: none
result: 70 °C
